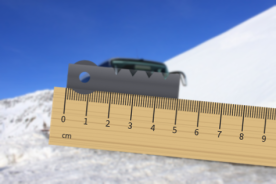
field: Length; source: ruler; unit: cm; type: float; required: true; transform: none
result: 5 cm
